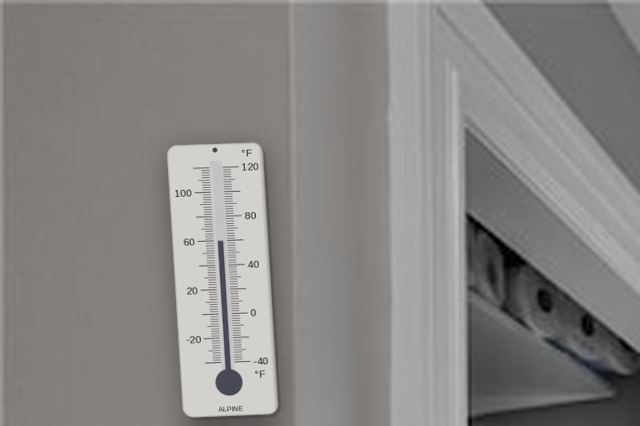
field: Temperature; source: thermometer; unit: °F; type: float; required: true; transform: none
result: 60 °F
